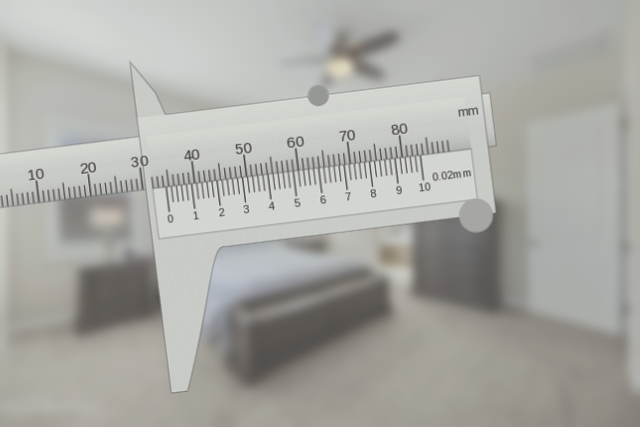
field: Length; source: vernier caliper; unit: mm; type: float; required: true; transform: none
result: 34.5 mm
